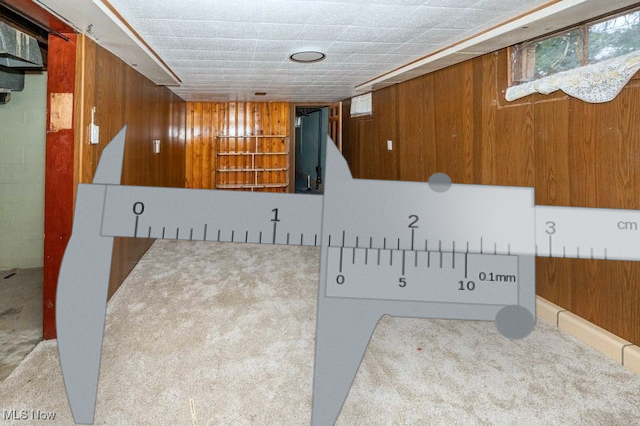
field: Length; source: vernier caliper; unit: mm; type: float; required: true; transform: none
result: 14.9 mm
